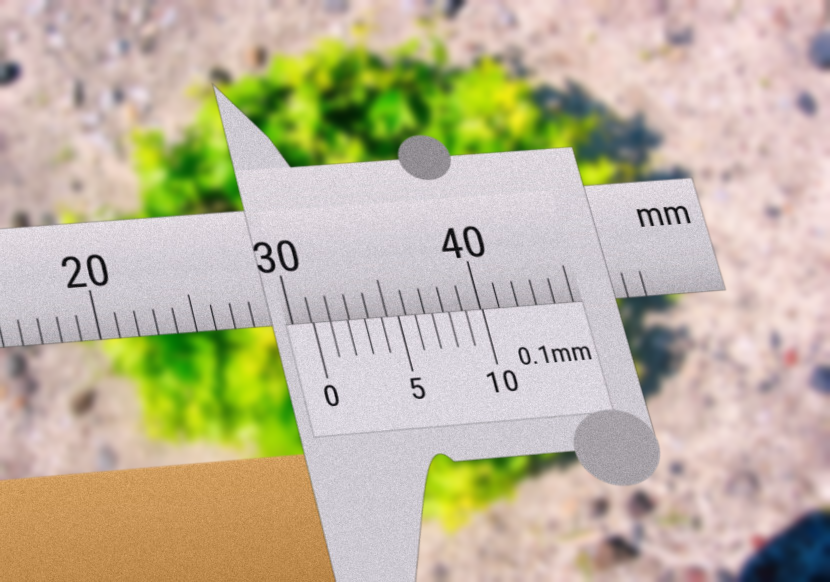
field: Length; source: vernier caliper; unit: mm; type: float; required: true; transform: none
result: 31.1 mm
